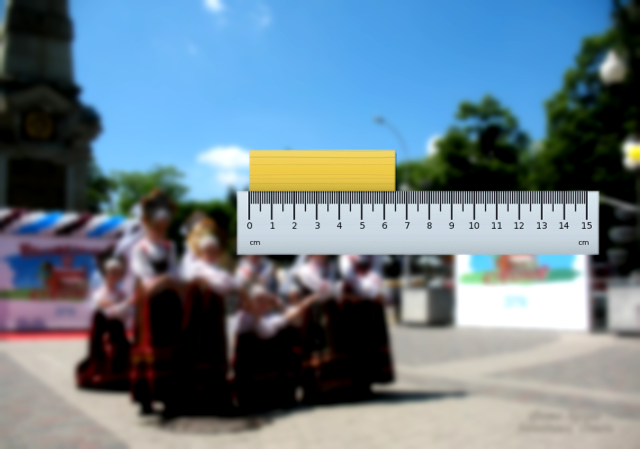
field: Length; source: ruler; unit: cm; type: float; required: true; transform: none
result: 6.5 cm
